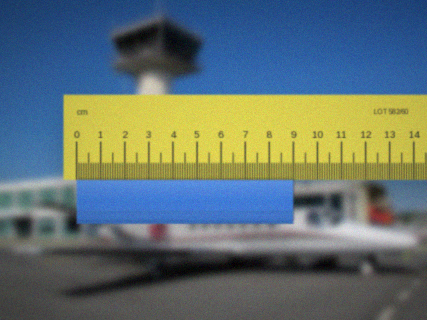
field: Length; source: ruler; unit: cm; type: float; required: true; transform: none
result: 9 cm
